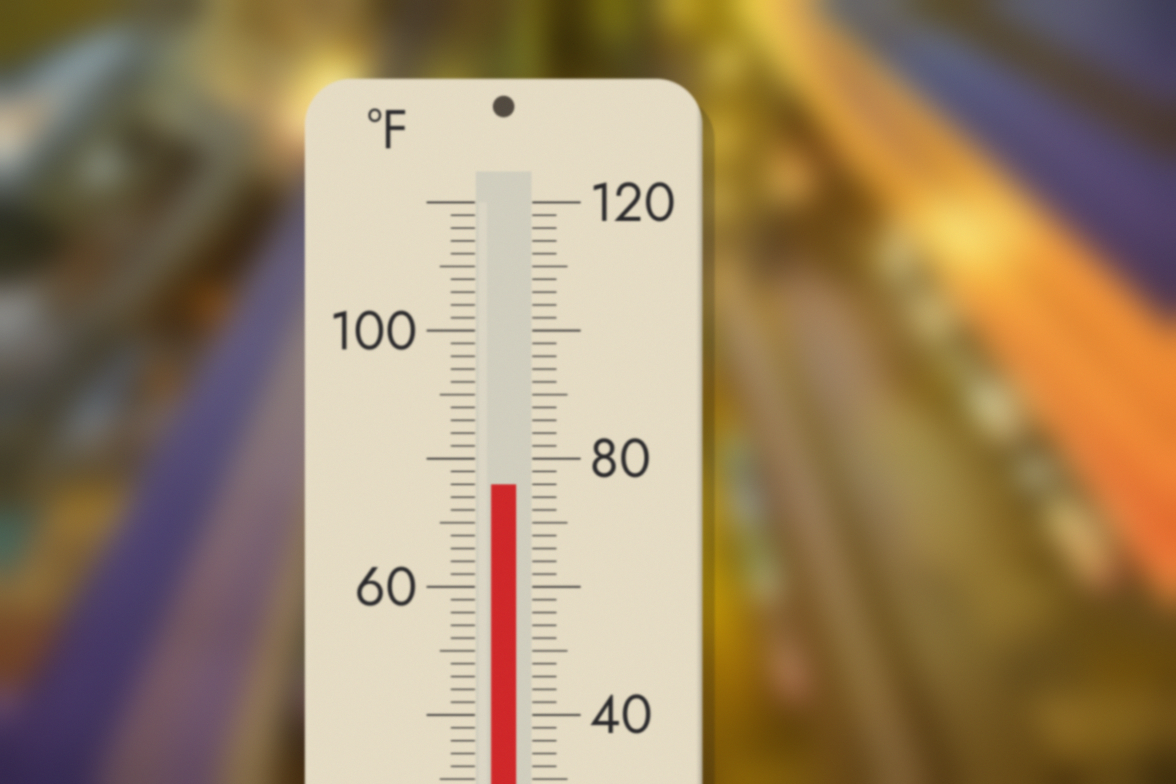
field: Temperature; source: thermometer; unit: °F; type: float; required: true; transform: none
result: 76 °F
